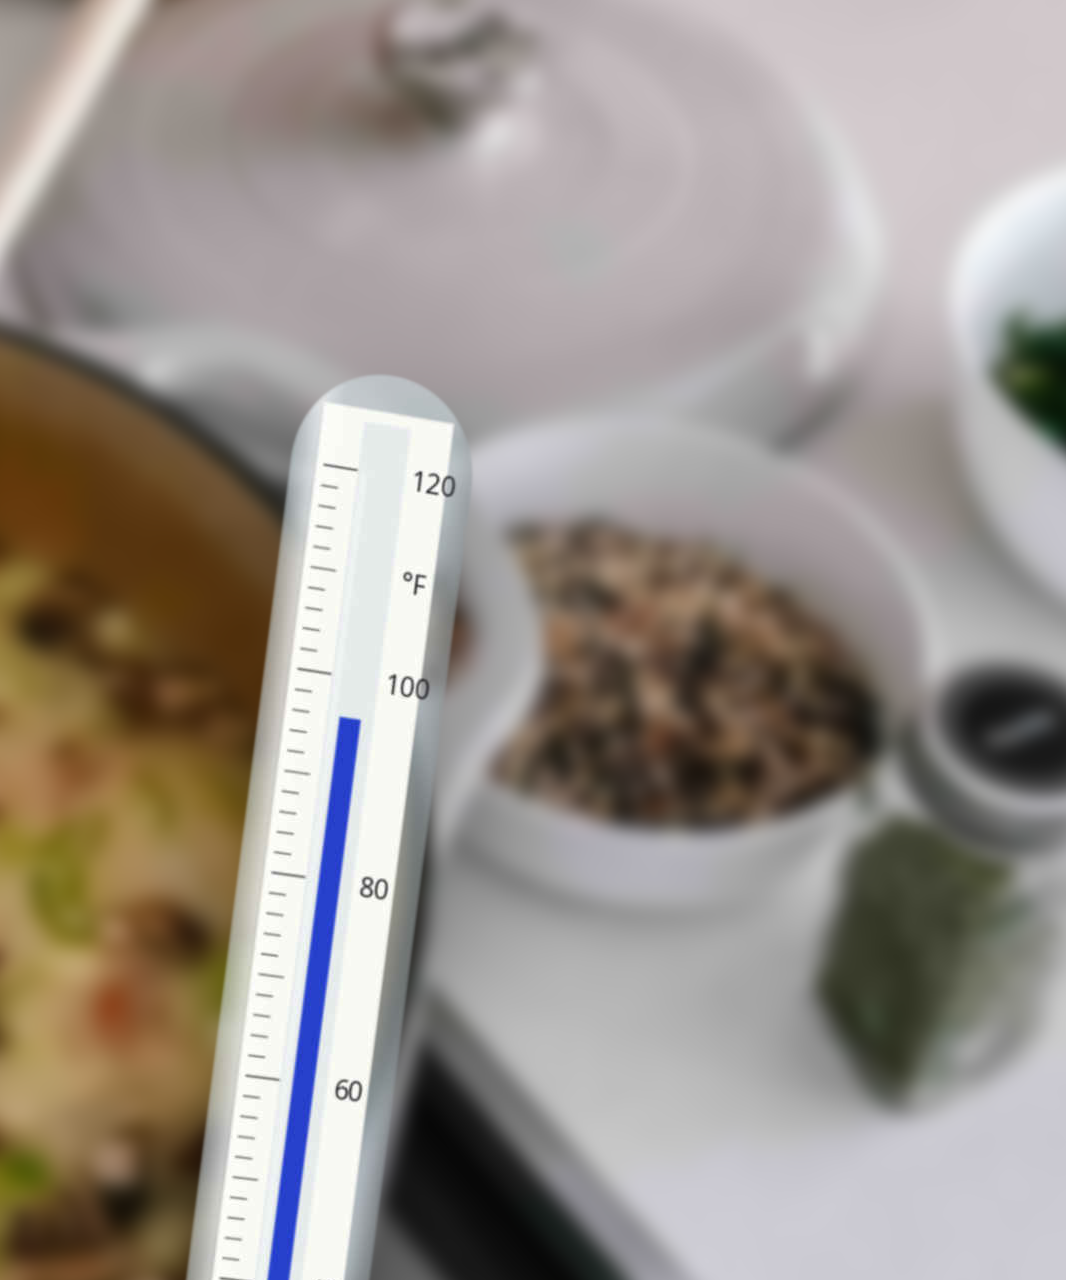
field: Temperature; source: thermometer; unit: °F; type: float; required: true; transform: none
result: 96 °F
